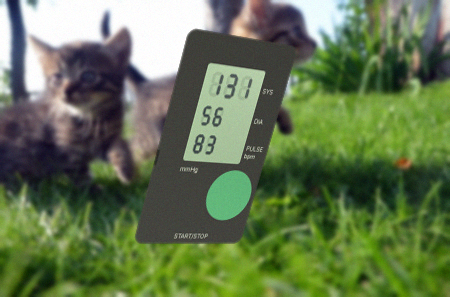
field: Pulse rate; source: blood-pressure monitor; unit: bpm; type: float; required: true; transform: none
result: 83 bpm
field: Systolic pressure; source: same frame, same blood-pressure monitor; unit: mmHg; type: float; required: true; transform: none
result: 131 mmHg
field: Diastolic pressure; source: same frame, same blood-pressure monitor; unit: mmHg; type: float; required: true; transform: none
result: 56 mmHg
